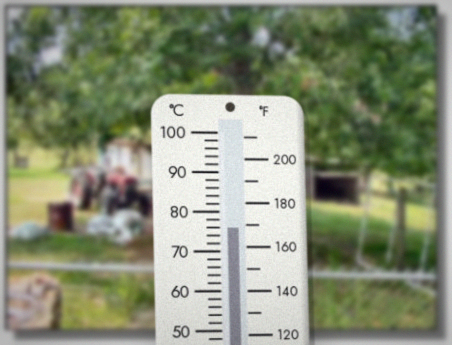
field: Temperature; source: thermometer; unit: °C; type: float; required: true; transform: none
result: 76 °C
